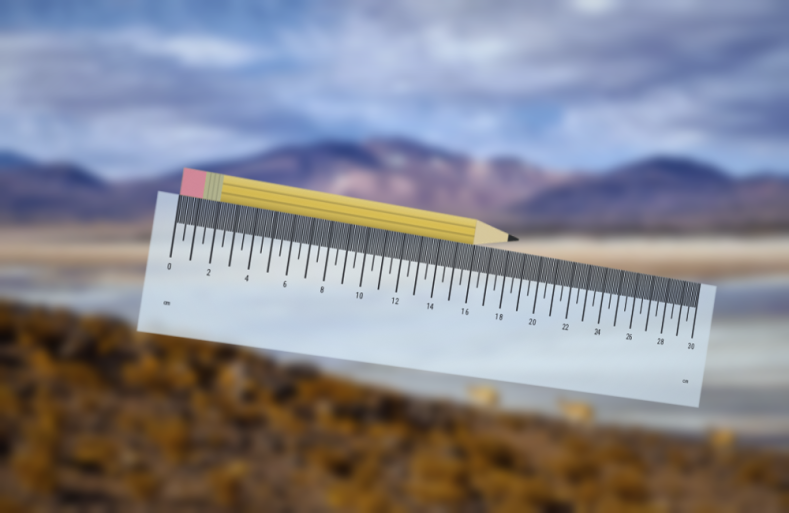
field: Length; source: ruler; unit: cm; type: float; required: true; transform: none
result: 18.5 cm
